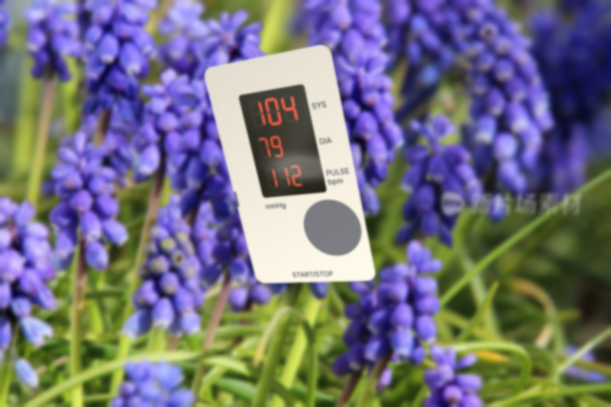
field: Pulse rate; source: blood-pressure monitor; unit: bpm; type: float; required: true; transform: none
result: 112 bpm
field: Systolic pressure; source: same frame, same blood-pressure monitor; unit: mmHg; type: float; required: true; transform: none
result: 104 mmHg
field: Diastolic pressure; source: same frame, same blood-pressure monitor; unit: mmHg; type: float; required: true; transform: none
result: 79 mmHg
